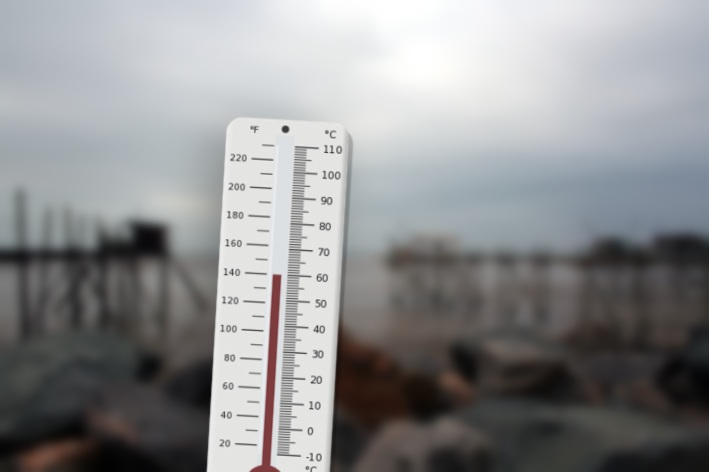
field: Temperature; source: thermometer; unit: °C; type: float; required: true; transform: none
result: 60 °C
